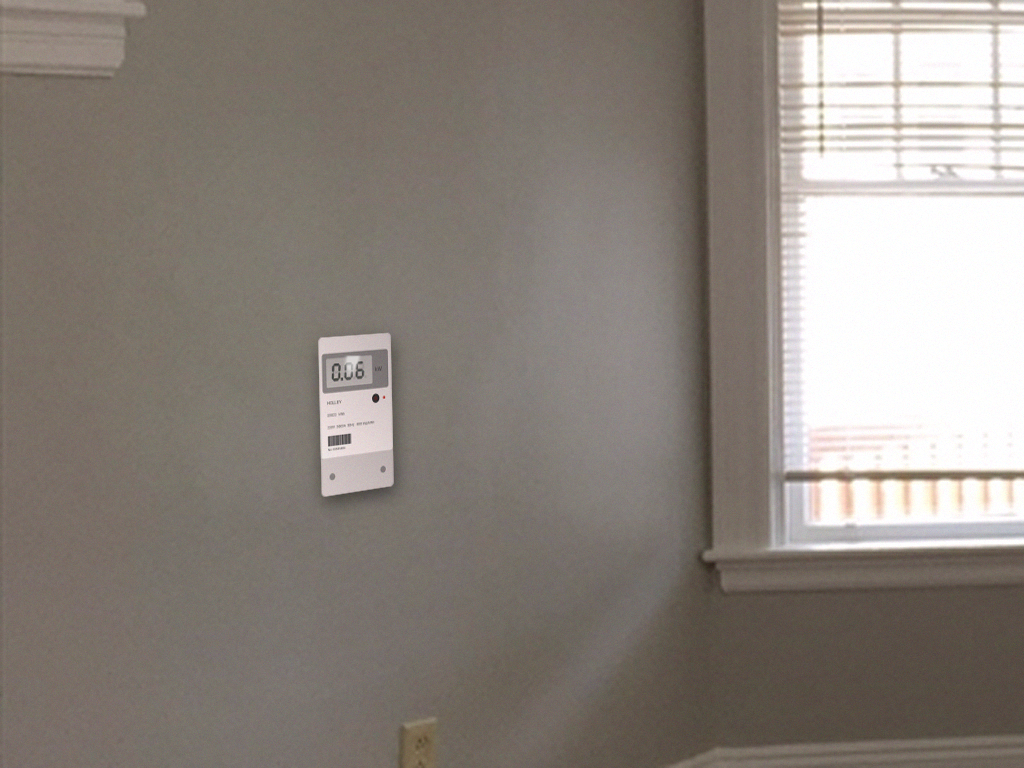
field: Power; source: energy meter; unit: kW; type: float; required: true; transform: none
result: 0.06 kW
